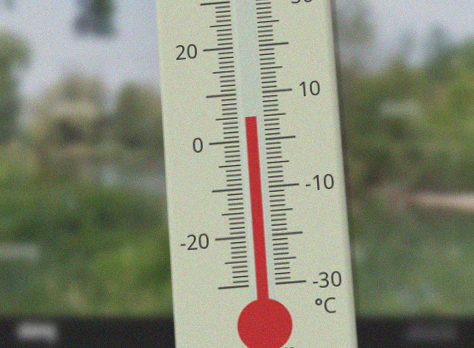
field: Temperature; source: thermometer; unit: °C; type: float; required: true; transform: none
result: 5 °C
